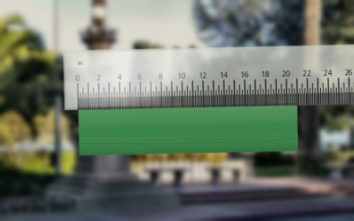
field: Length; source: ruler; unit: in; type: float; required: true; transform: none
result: 21 in
